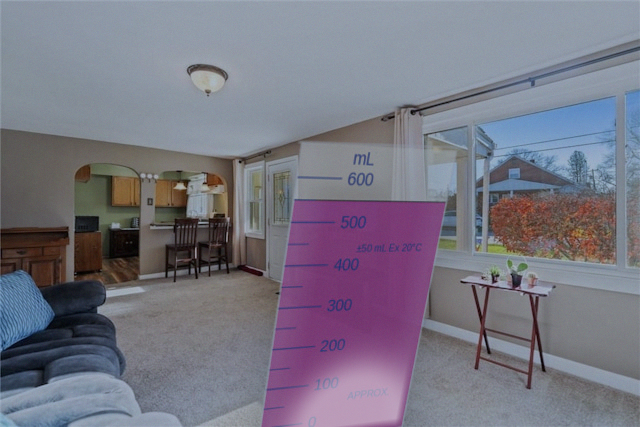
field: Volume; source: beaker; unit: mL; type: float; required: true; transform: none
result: 550 mL
